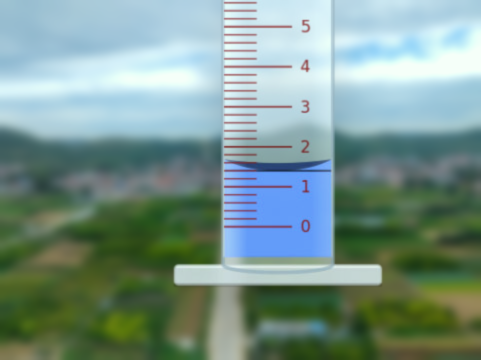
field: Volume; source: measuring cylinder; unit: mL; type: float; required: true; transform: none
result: 1.4 mL
